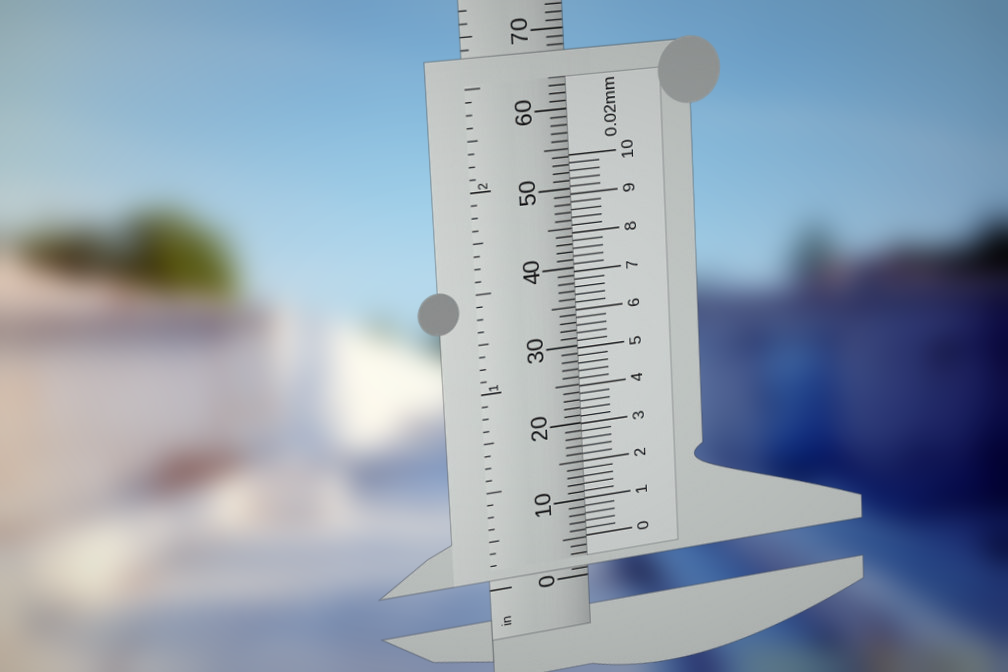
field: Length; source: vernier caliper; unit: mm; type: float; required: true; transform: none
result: 5.2 mm
